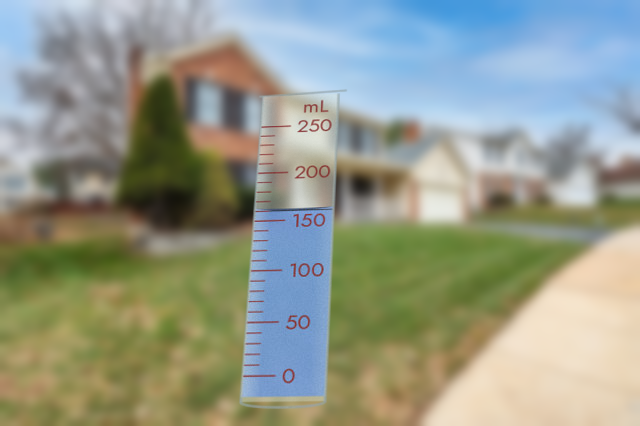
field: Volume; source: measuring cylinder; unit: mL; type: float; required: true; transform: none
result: 160 mL
